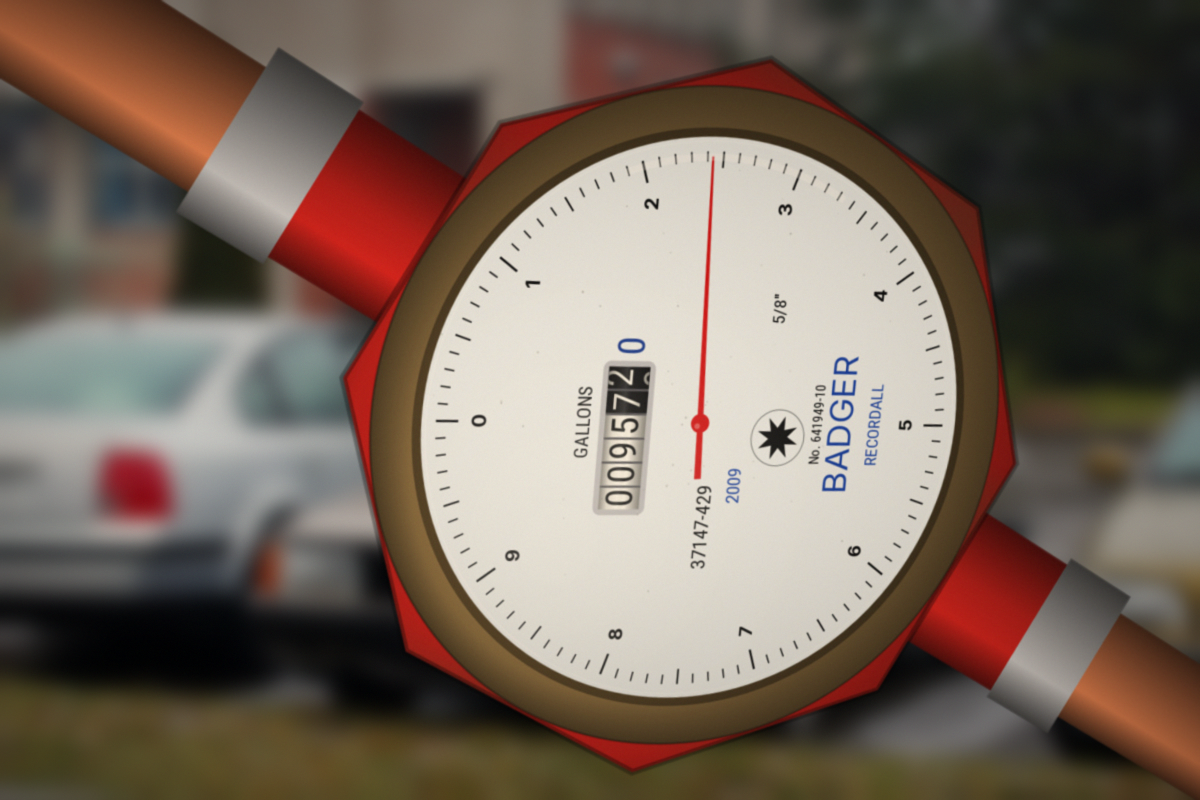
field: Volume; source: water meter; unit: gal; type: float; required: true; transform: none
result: 95722.4 gal
